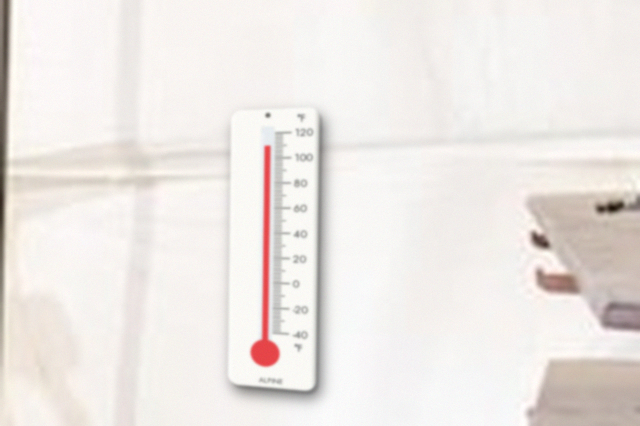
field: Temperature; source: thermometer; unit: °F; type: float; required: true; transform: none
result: 110 °F
